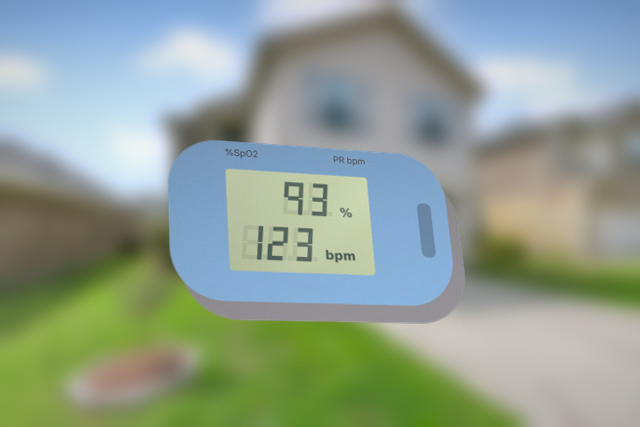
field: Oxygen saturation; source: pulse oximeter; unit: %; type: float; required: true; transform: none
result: 93 %
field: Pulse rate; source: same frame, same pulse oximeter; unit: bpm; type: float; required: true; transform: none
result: 123 bpm
